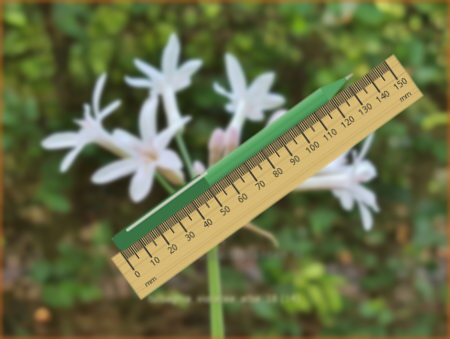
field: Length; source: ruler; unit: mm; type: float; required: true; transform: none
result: 135 mm
